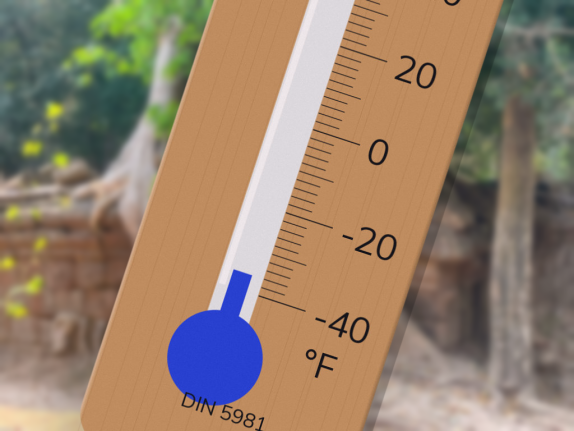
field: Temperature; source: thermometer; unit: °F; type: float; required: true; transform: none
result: -36 °F
